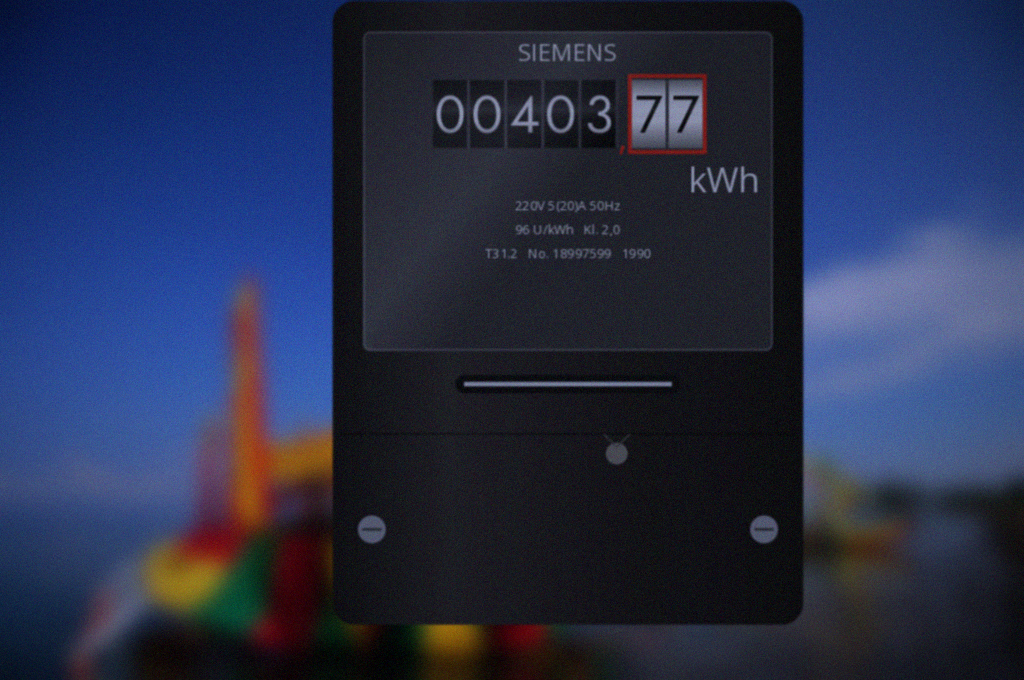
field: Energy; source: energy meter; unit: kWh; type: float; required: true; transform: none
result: 403.77 kWh
